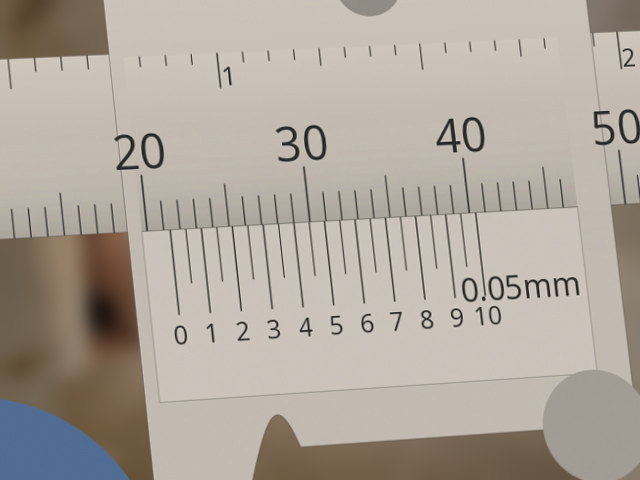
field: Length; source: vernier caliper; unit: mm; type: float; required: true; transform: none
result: 21.4 mm
